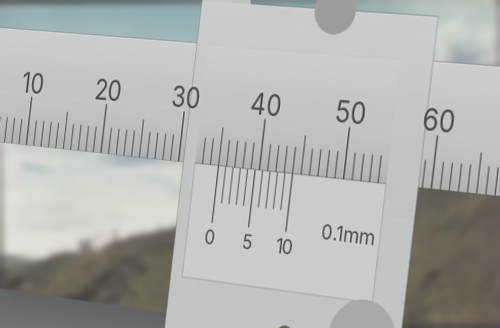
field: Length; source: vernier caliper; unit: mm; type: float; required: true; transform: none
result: 35.0 mm
